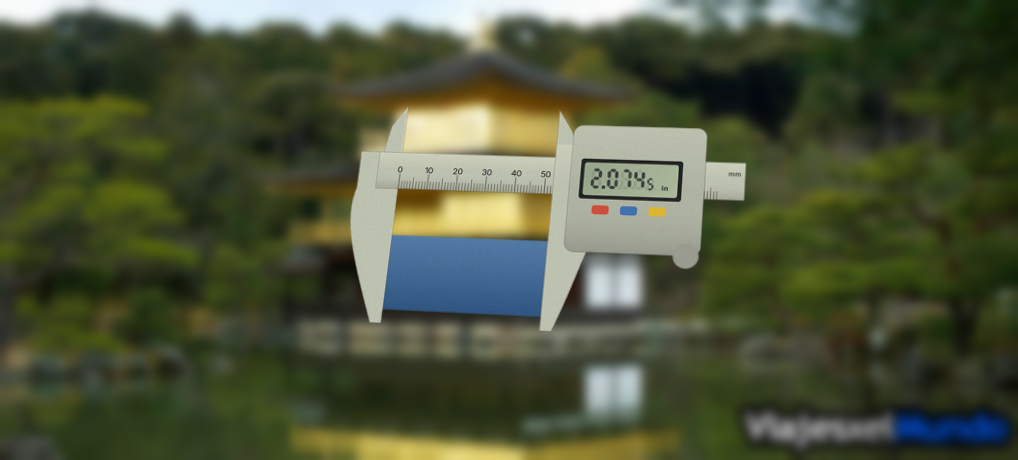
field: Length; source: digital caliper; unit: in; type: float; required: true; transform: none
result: 2.0745 in
